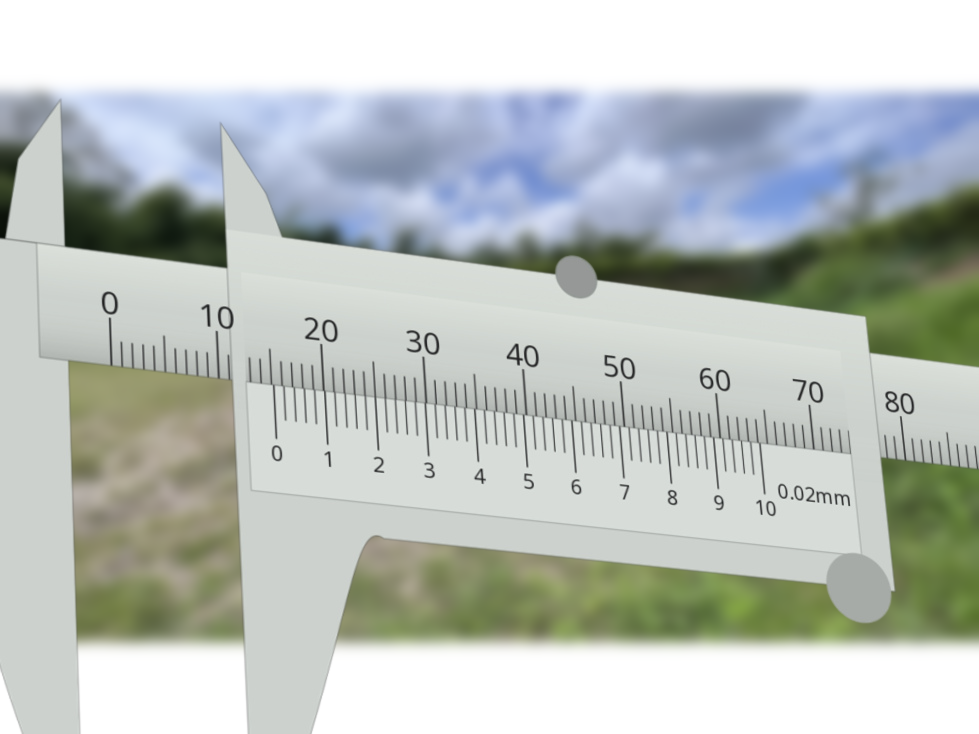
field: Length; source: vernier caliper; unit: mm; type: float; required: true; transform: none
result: 15.2 mm
